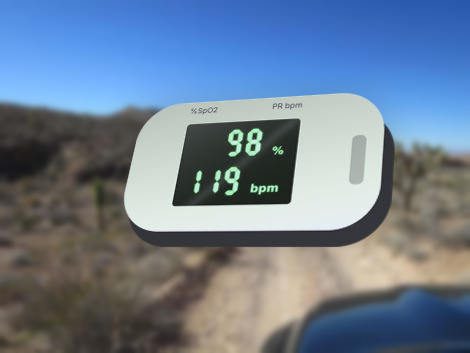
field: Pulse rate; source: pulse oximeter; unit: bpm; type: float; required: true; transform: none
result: 119 bpm
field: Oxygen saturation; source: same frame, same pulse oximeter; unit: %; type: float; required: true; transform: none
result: 98 %
